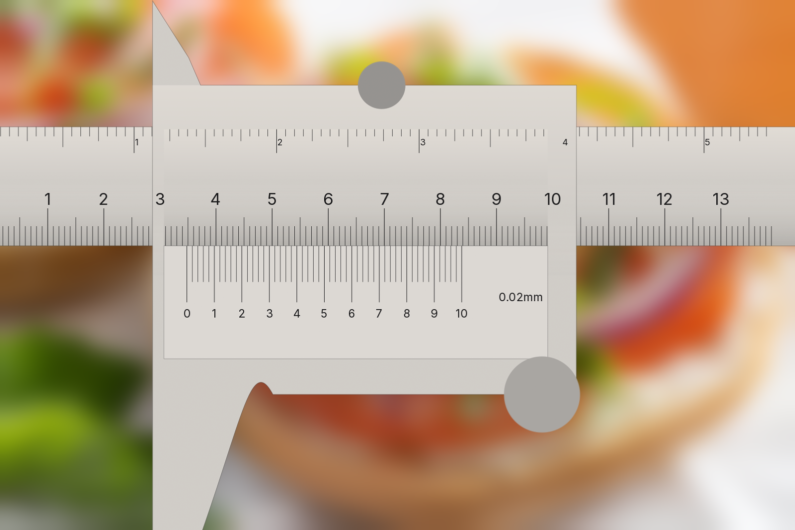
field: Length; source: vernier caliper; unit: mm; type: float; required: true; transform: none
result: 34.8 mm
